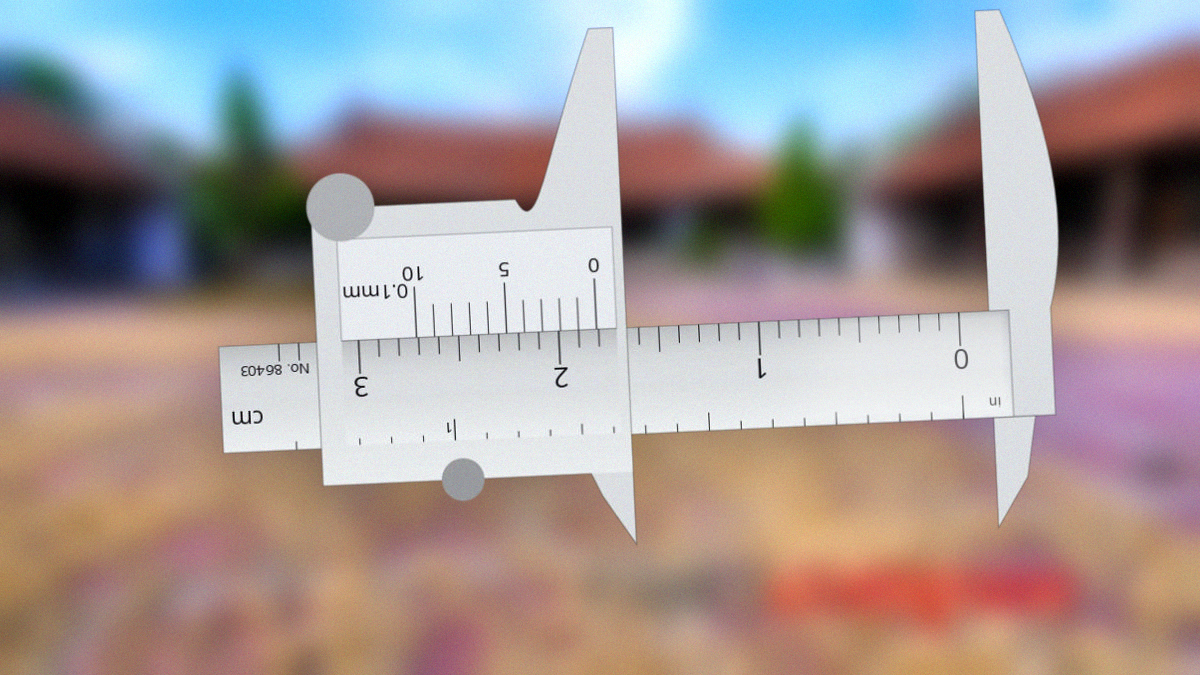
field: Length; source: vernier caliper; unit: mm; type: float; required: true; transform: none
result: 18.1 mm
